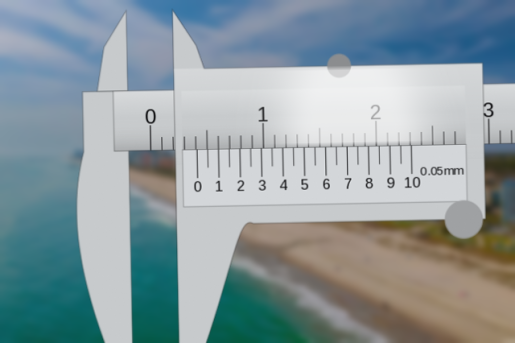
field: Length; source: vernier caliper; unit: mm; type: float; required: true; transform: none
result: 4.1 mm
